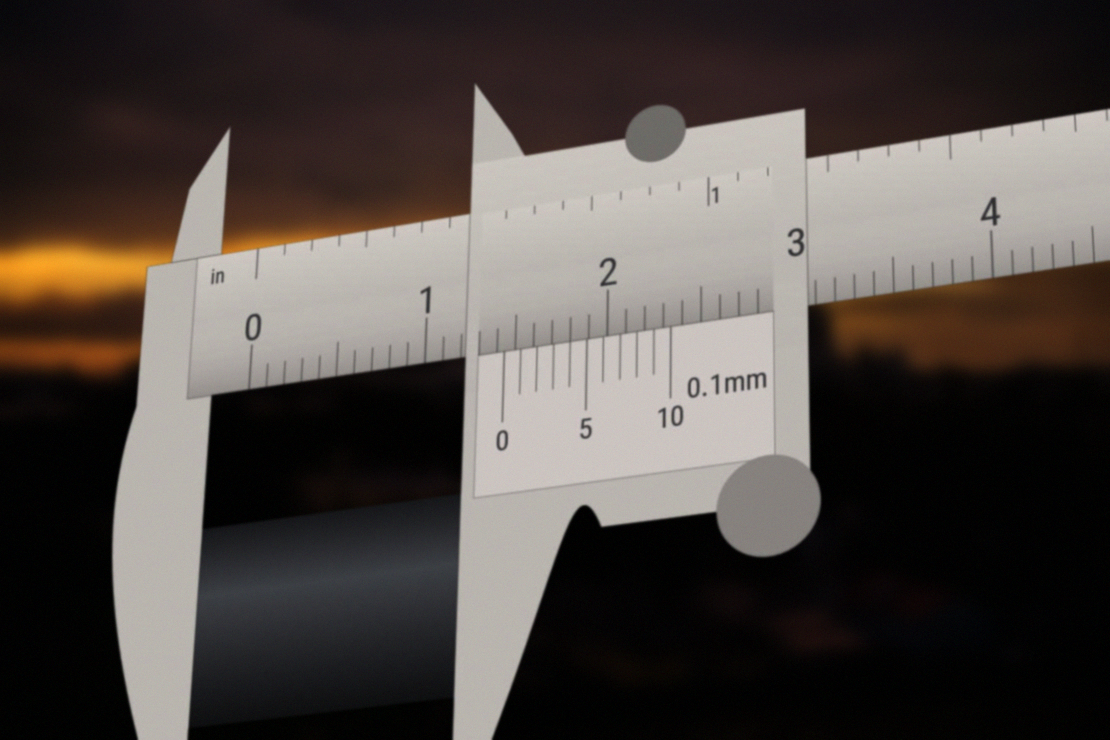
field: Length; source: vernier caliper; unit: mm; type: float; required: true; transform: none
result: 14.4 mm
